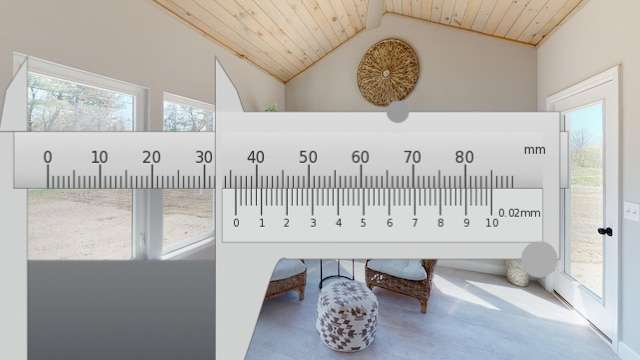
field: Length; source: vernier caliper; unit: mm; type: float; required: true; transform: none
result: 36.0 mm
